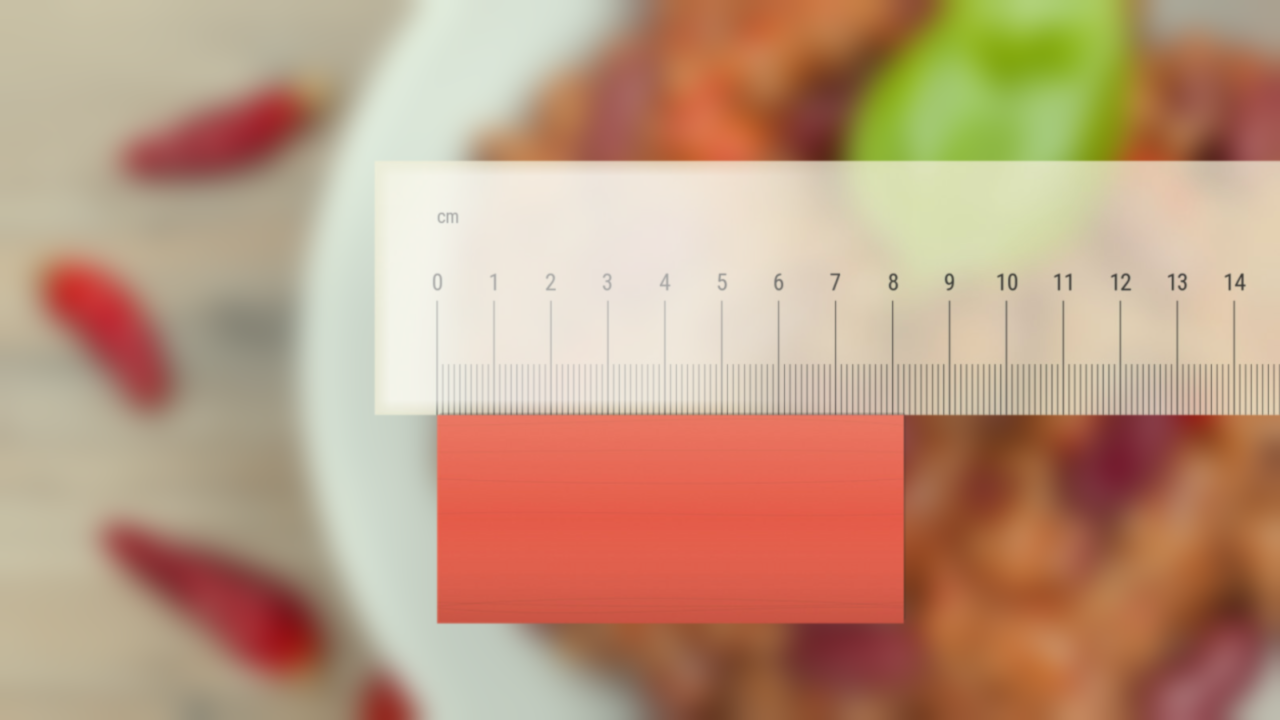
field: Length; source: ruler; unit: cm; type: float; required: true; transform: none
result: 8.2 cm
